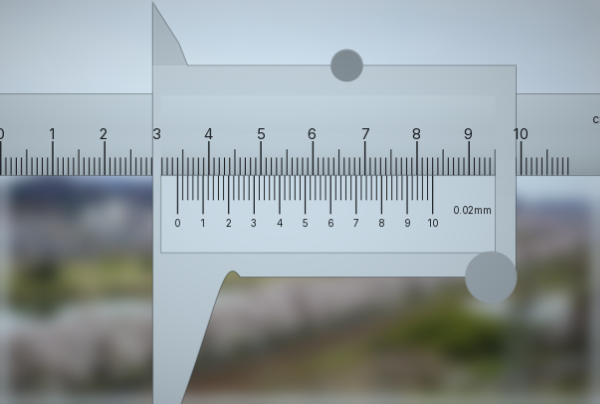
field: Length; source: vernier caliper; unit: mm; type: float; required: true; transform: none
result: 34.0 mm
